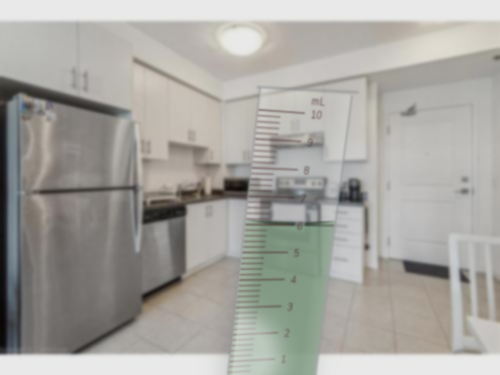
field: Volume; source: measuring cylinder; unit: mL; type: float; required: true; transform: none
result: 6 mL
